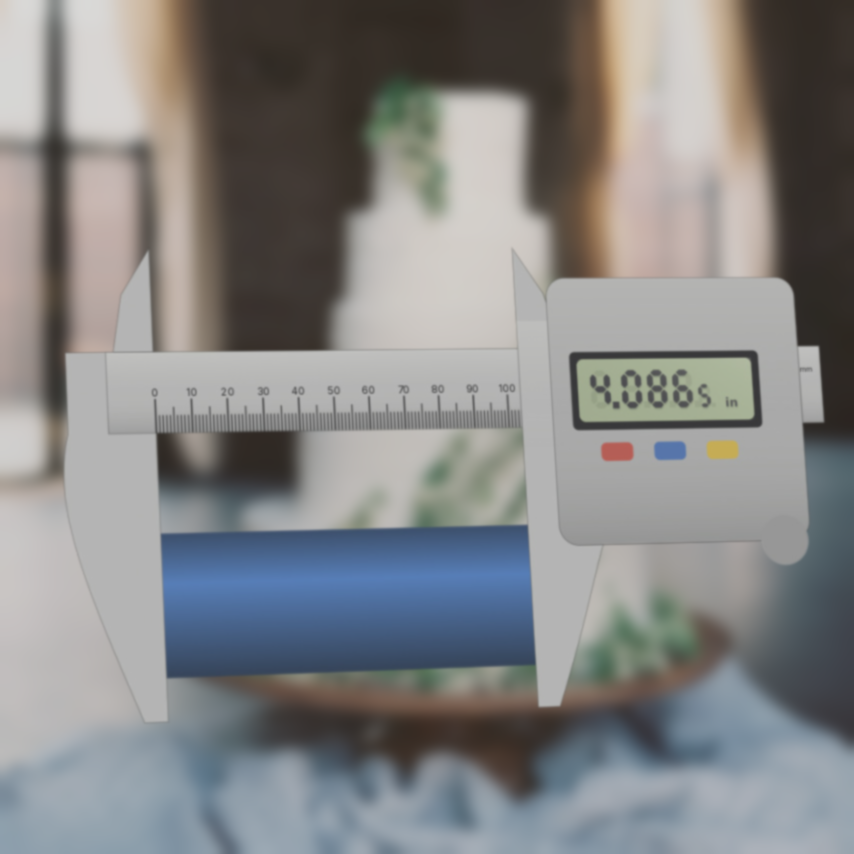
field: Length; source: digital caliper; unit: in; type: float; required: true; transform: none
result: 4.0865 in
